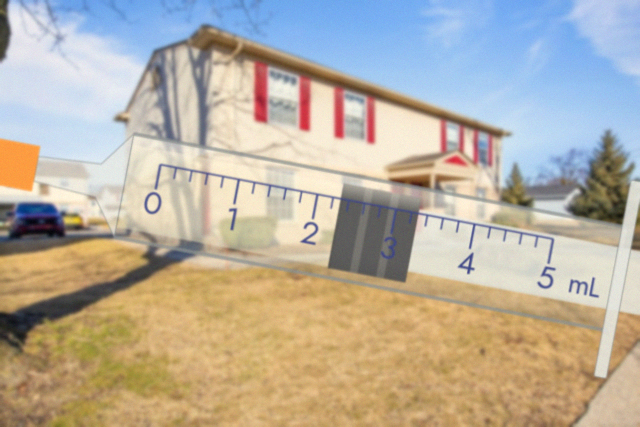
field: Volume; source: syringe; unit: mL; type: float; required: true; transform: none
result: 2.3 mL
